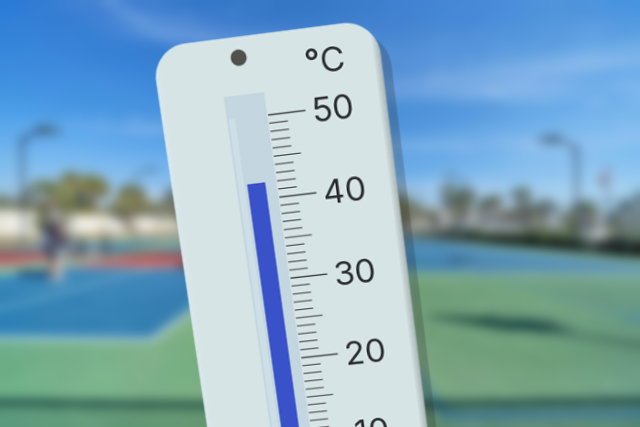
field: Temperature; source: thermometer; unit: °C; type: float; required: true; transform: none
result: 42 °C
